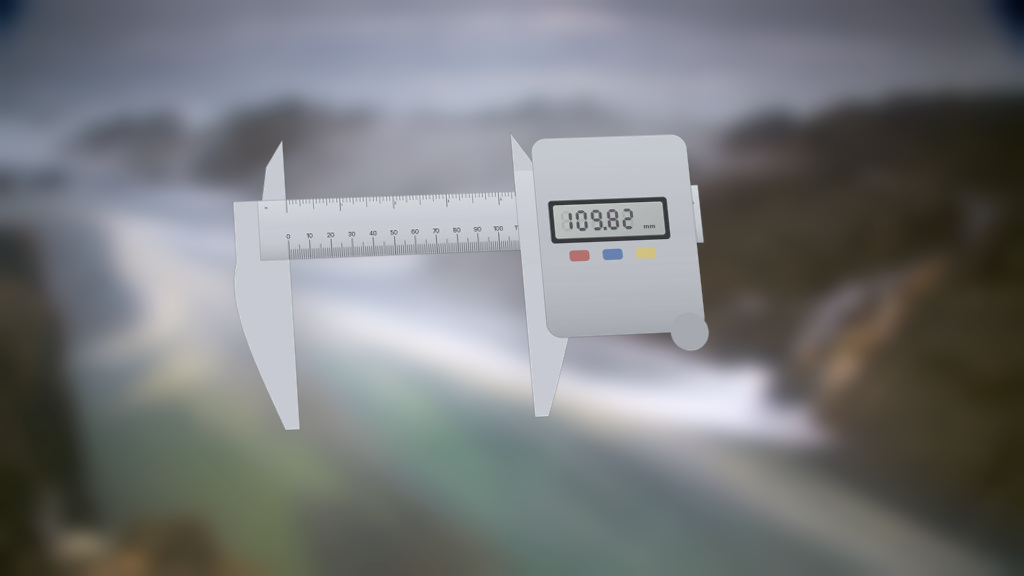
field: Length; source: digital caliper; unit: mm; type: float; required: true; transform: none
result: 109.82 mm
